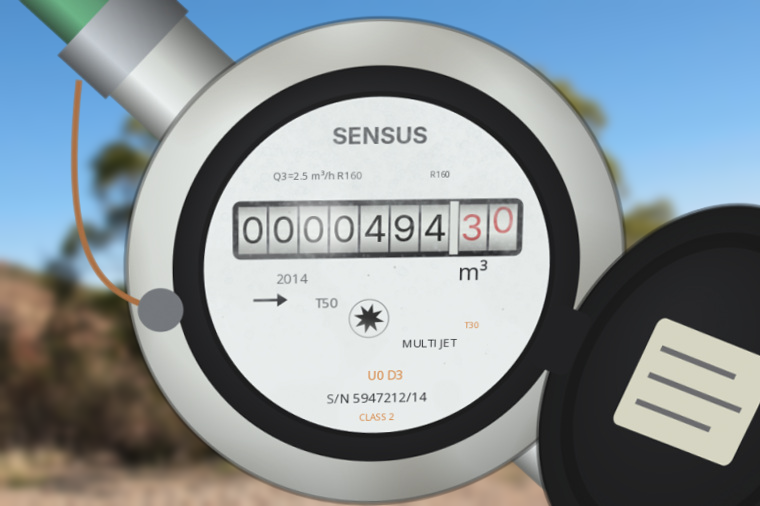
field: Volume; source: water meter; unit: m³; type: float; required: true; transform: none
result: 494.30 m³
